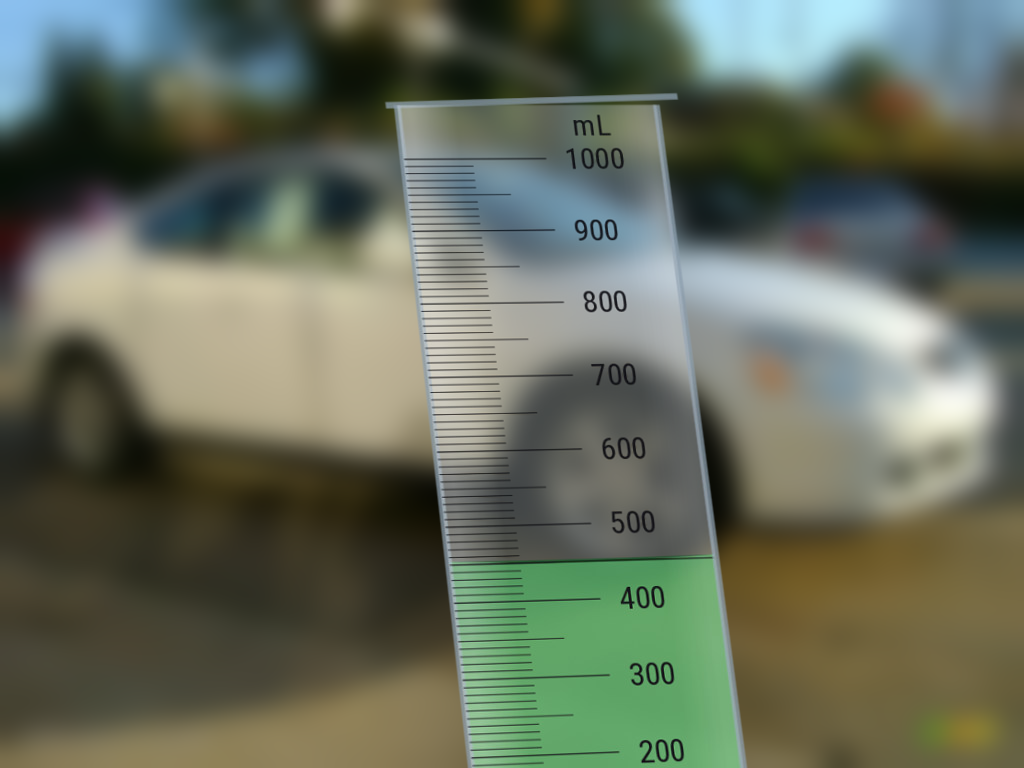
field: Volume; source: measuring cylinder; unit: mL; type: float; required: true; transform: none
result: 450 mL
